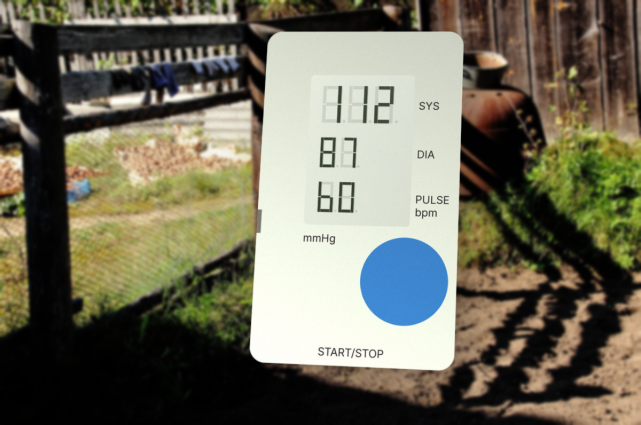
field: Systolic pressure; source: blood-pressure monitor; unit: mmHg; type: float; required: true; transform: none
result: 112 mmHg
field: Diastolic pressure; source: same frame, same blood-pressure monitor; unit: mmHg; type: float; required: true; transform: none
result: 87 mmHg
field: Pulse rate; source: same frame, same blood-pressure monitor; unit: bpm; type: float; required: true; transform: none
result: 60 bpm
